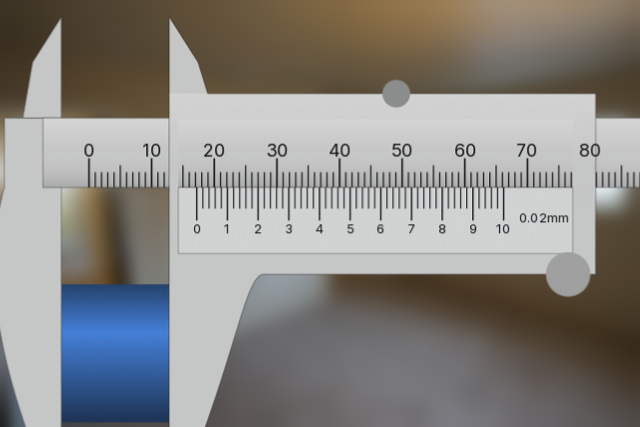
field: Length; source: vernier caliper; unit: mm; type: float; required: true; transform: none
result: 17.2 mm
